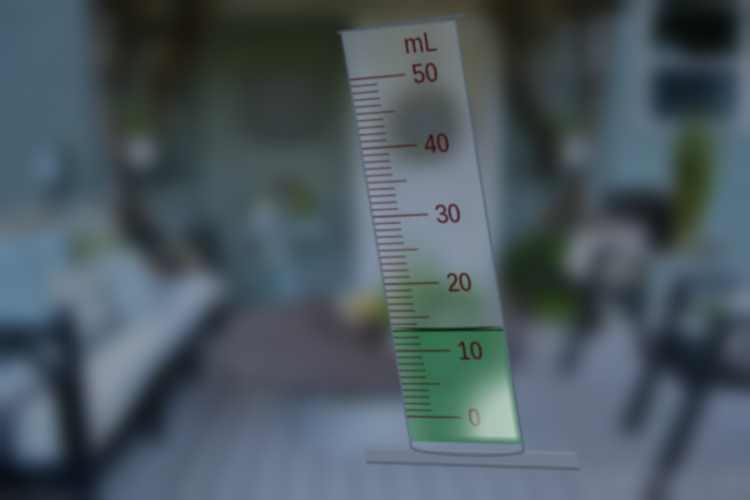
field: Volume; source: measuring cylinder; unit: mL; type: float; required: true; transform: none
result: 13 mL
